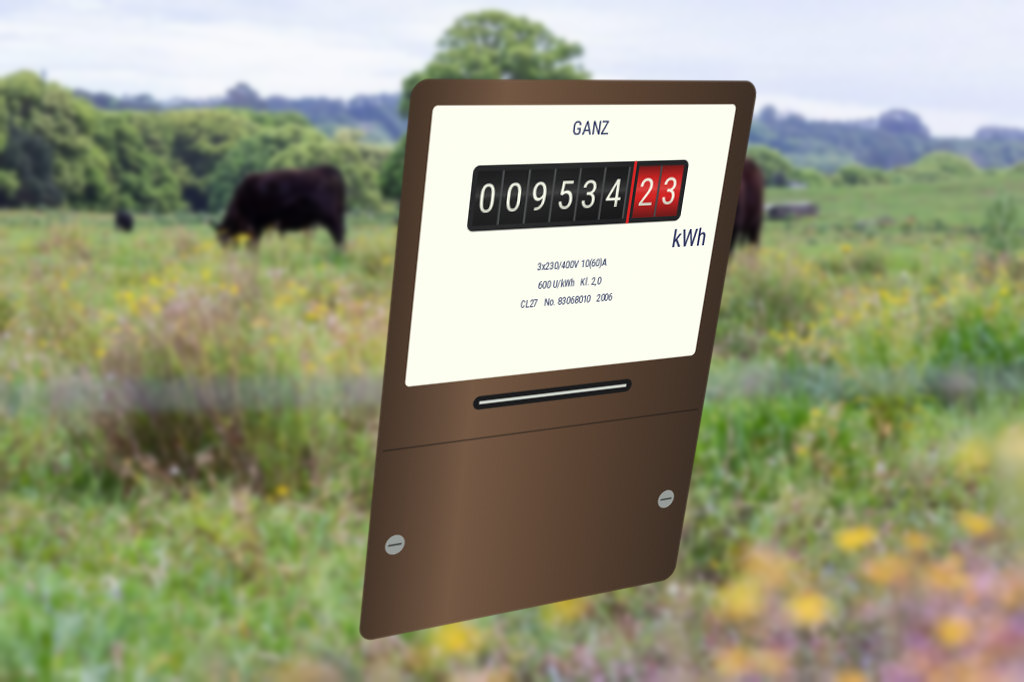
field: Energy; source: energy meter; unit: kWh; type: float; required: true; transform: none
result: 9534.23 kWh
